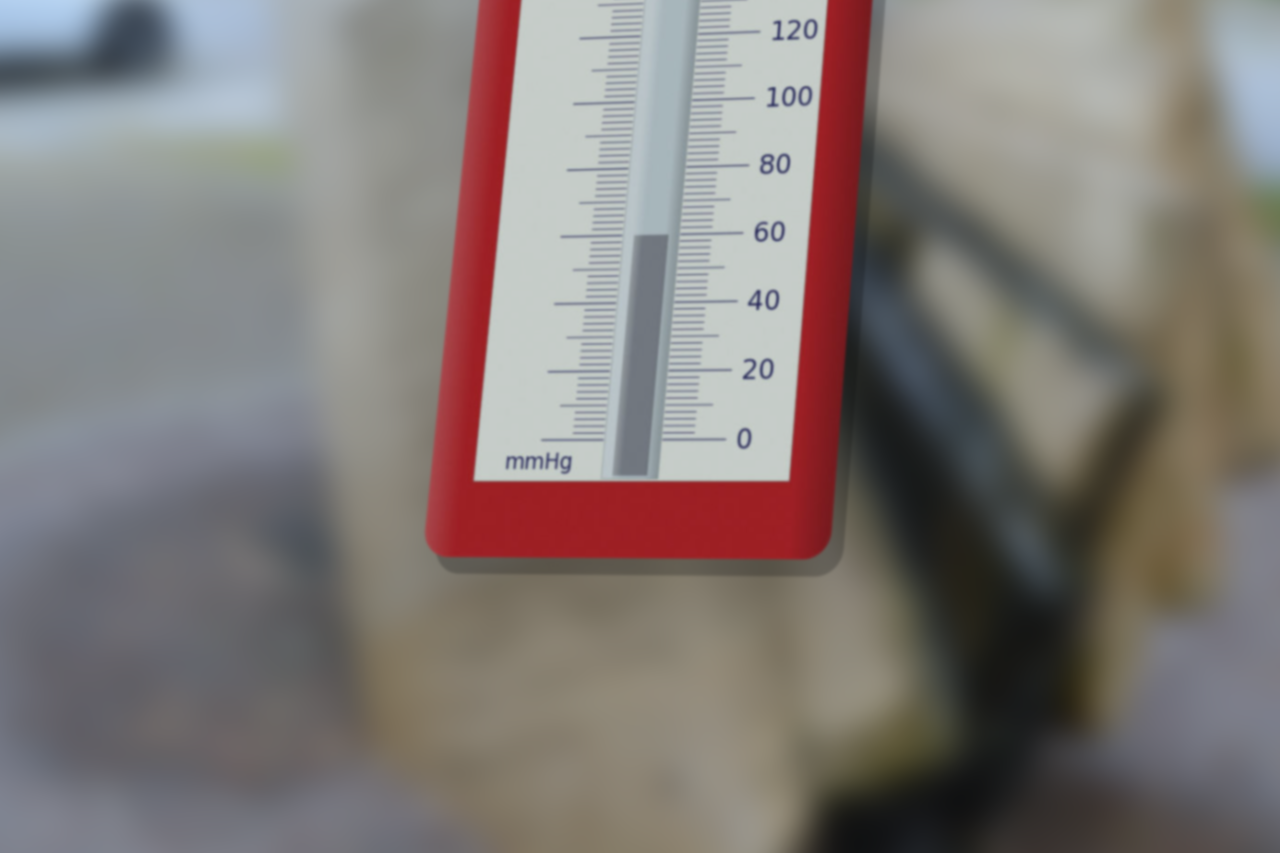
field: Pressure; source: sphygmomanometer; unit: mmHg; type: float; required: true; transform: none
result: 60 mmHg
